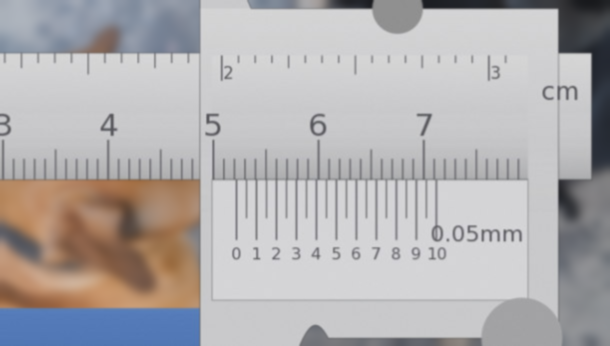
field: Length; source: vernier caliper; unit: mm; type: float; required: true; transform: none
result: 52.2 mm
